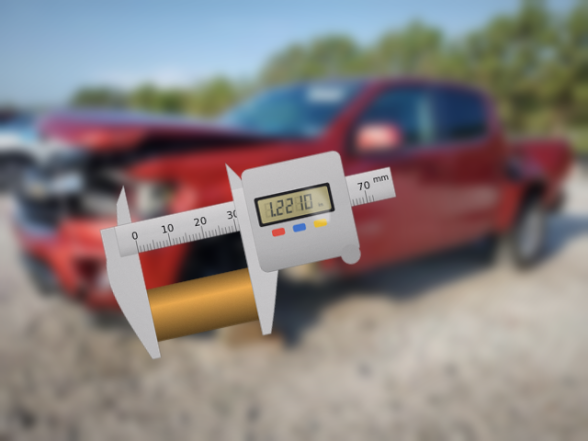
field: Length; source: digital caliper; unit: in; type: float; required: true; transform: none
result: 1.2210 in
